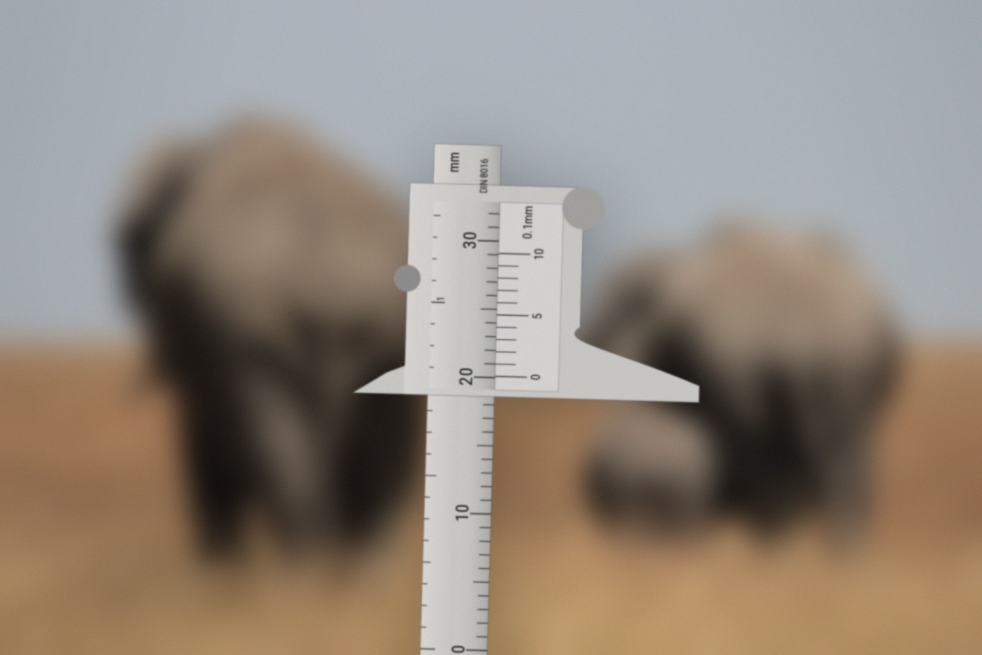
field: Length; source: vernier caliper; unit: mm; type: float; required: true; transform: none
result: 20.1 mm
